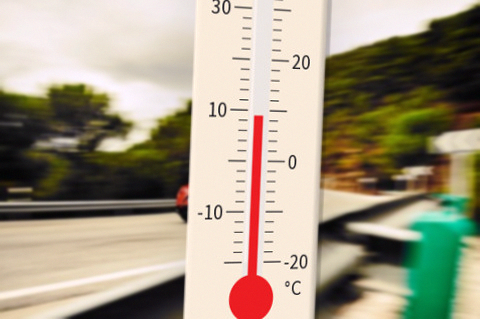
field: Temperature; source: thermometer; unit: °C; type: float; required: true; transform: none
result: 9 °C
